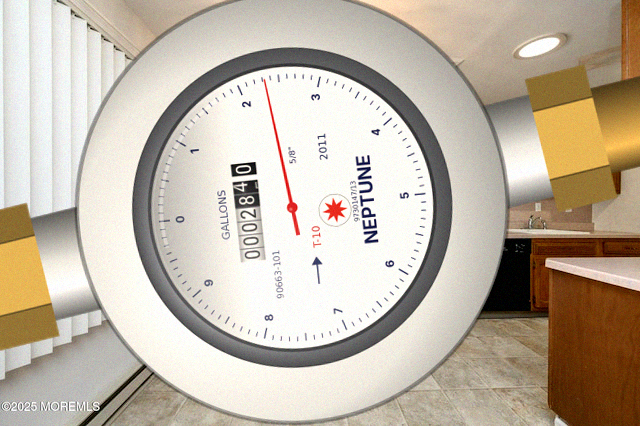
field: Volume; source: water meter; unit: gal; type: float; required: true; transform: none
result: 2842.3 gal
